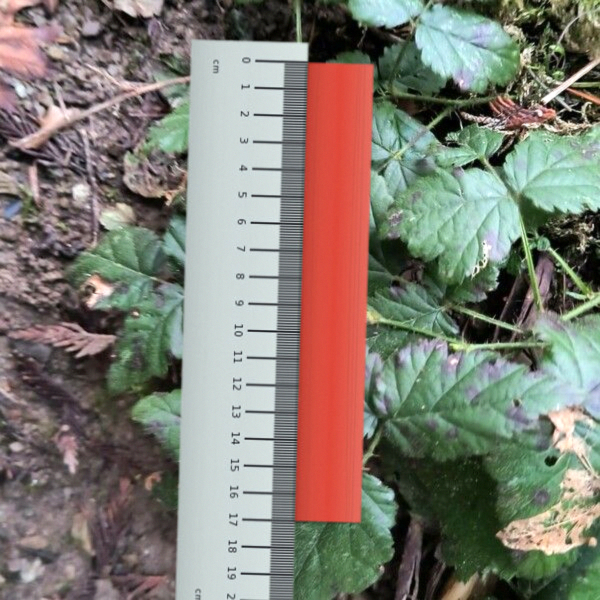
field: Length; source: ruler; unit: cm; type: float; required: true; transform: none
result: 17 cm
